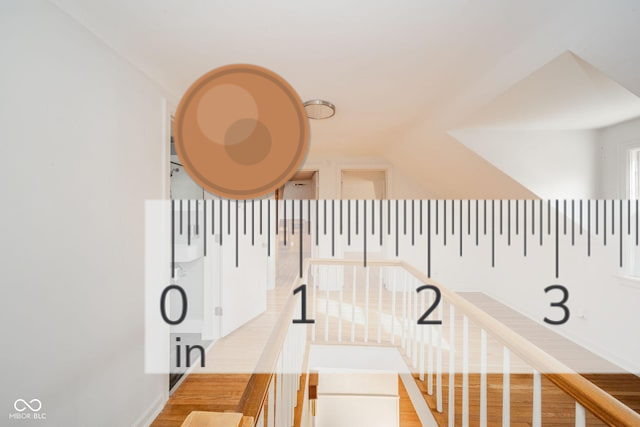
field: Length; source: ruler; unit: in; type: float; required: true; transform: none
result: 1.0625 in
